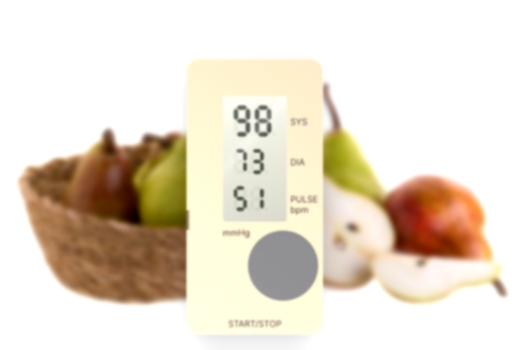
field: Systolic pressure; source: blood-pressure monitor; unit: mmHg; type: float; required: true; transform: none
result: 98 mmHg
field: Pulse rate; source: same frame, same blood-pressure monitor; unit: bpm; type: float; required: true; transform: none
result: 51 bpm
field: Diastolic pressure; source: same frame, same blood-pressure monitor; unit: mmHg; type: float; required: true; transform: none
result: 73 mmHg
